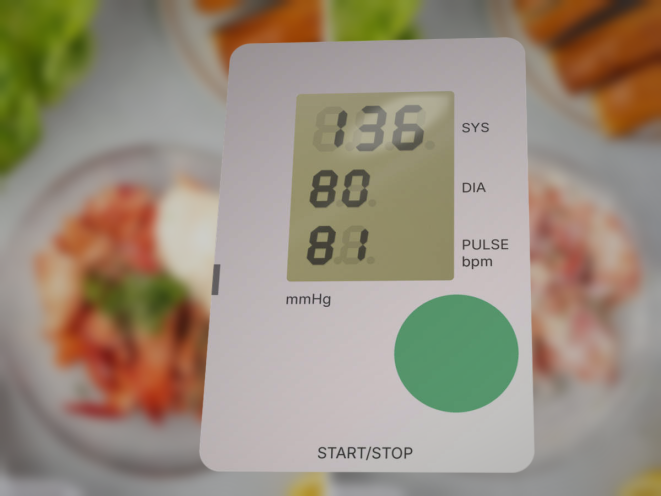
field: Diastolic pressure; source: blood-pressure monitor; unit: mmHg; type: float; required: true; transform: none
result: 80 mmHg
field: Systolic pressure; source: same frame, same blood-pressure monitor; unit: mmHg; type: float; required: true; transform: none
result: 136 mmHg
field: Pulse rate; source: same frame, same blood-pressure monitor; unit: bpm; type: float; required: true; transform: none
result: 81 bpm
